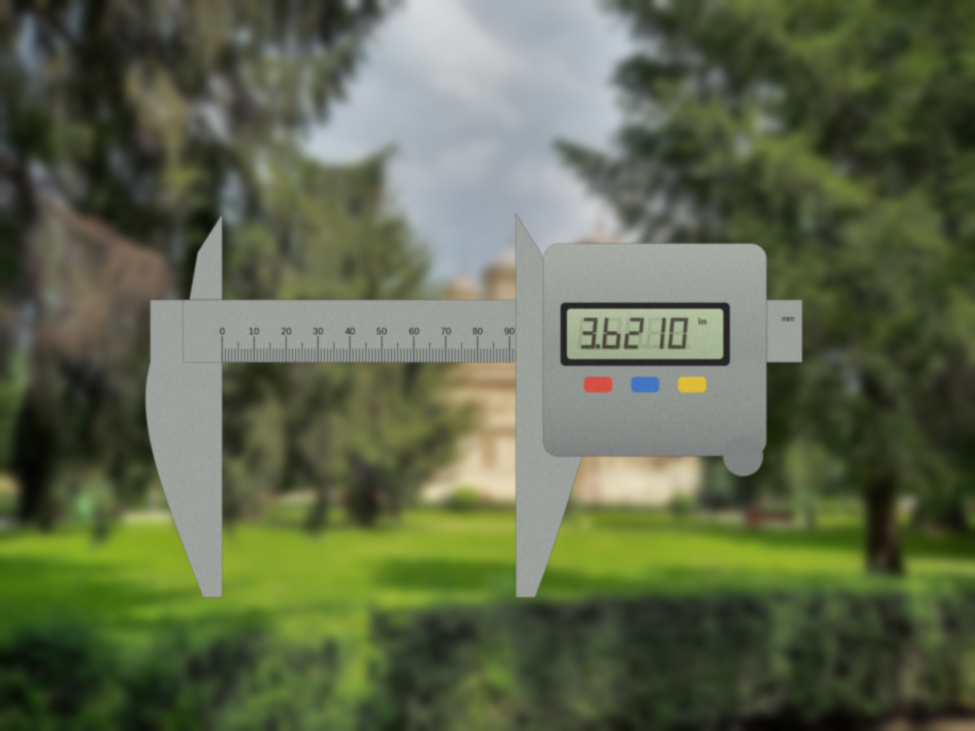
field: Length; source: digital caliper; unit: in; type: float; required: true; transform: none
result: 3.6210 in
